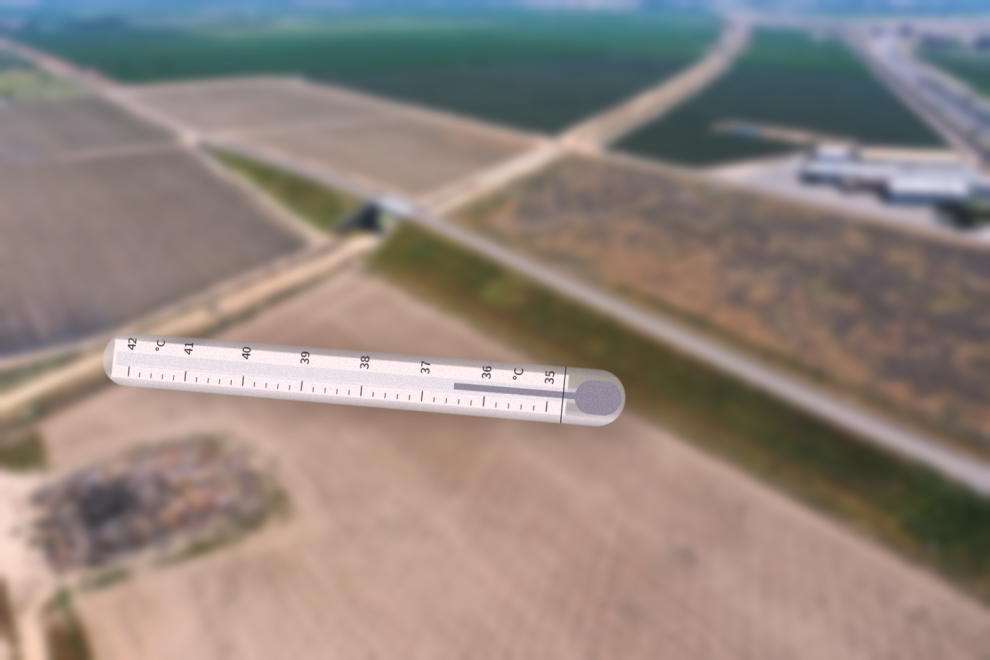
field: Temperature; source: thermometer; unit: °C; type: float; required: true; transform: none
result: 36.5 °C
